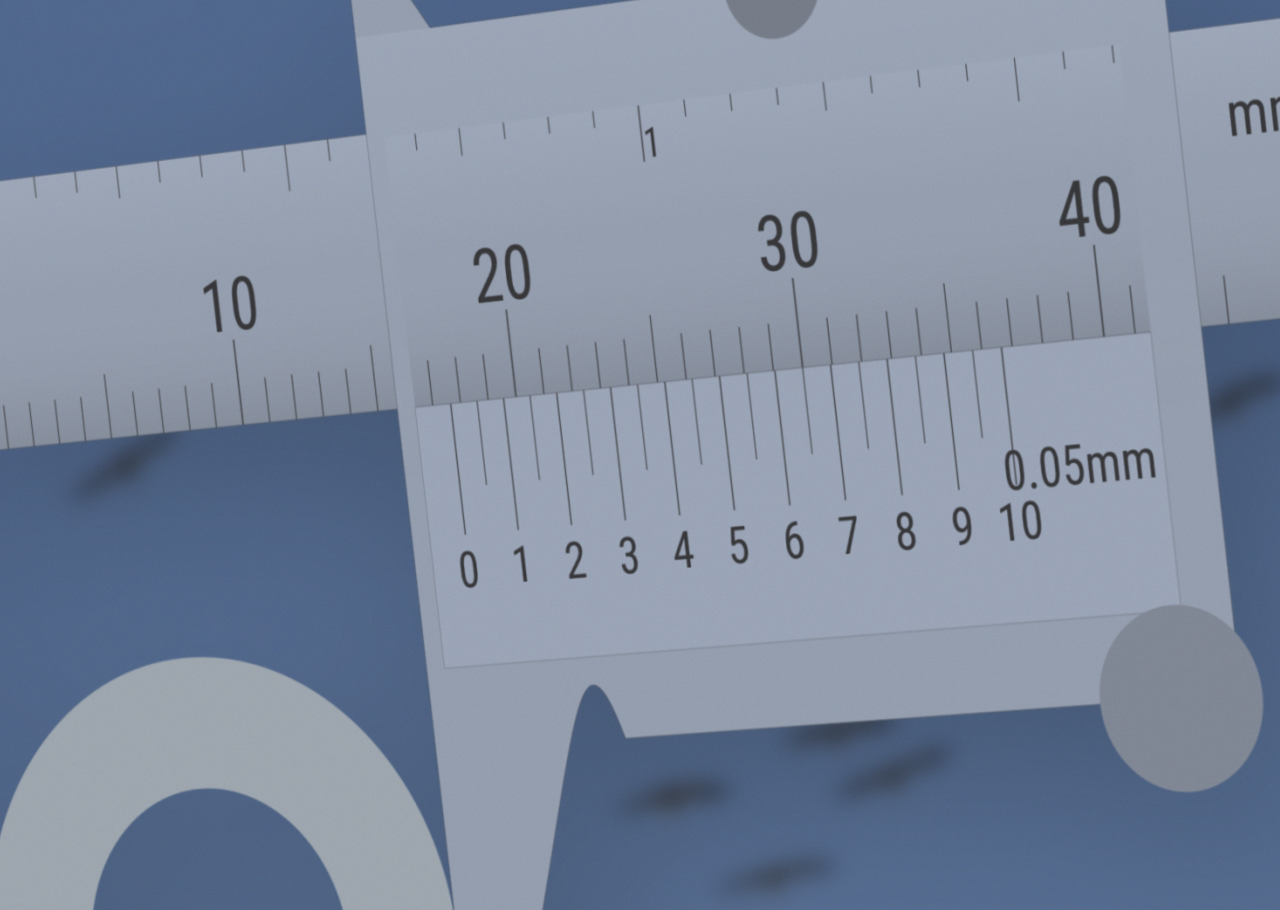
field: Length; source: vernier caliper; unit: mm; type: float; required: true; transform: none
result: 17.65 mm
